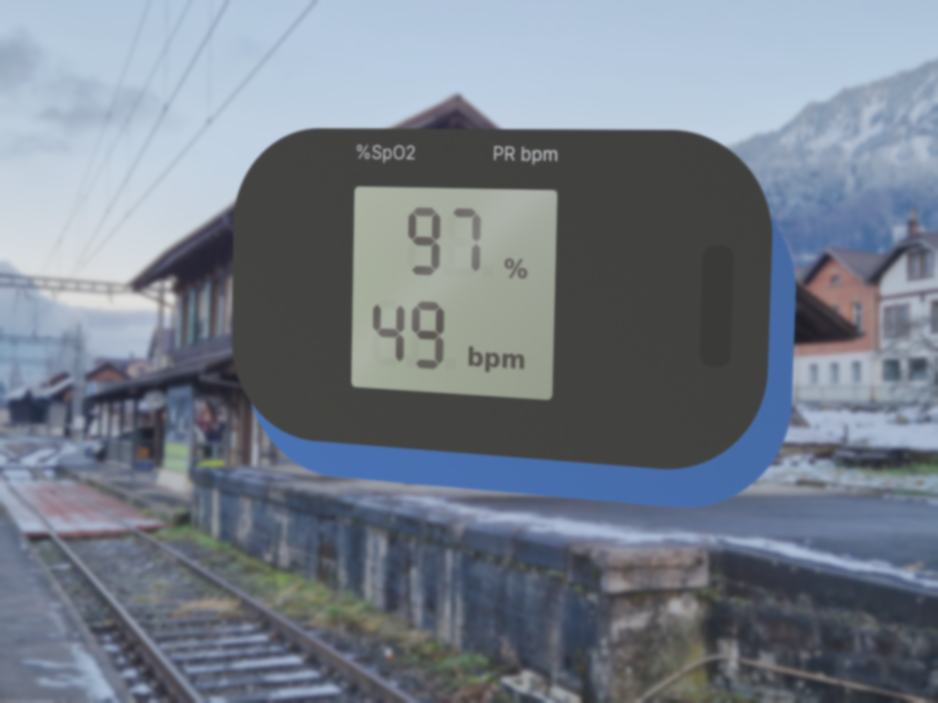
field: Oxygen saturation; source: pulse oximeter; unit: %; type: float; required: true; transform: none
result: 97 %
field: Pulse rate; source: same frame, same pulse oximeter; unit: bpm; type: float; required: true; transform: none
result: 49 bpm
